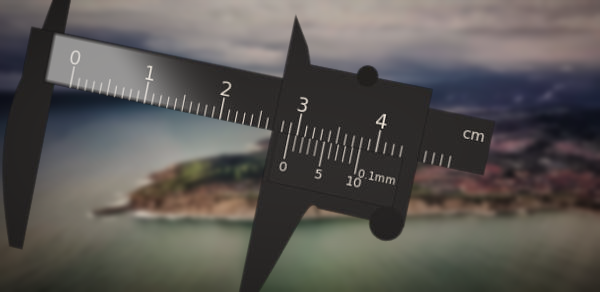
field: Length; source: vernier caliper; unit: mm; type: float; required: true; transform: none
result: 29.0 mm
